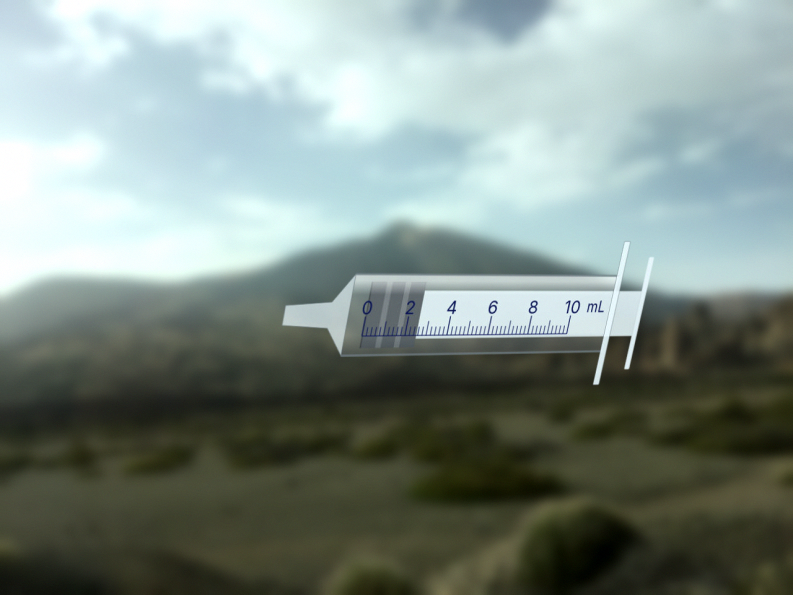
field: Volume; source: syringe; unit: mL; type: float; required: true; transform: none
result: 0 mL
